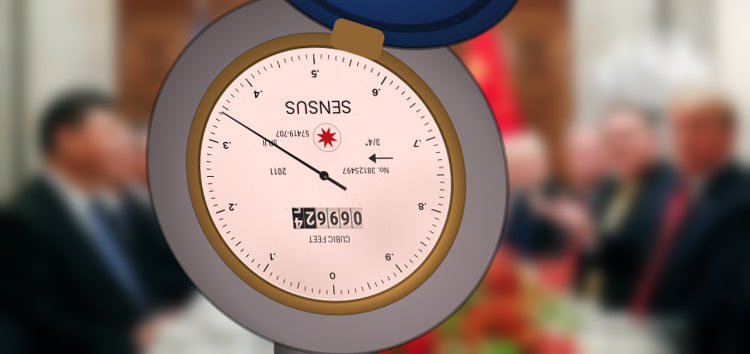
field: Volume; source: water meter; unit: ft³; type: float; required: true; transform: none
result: 69624.34 ft³
